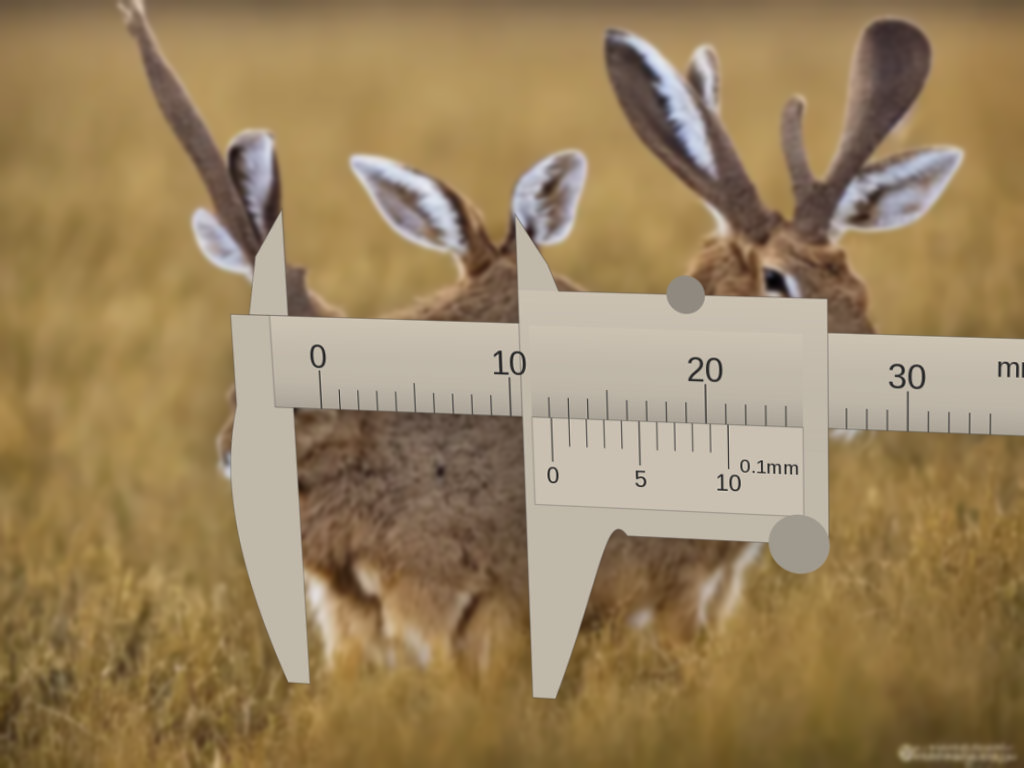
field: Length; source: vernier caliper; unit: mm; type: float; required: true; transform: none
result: 12.1 mm
